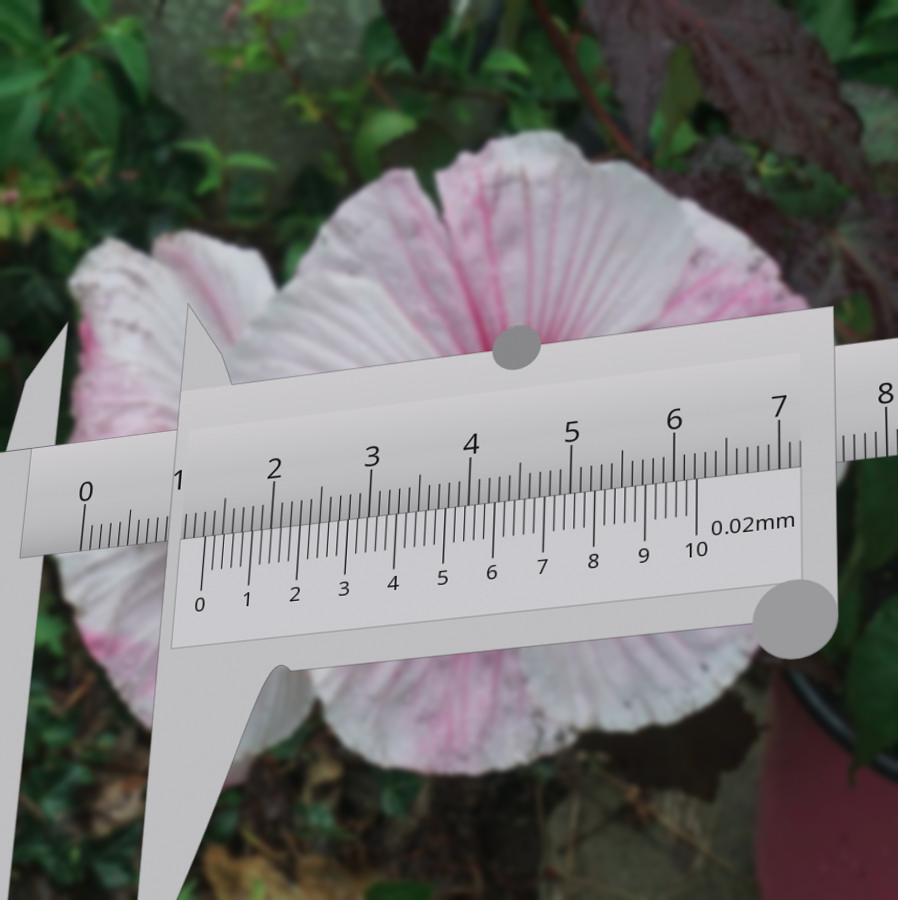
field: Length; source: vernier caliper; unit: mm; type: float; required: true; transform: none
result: 13.2 mm
